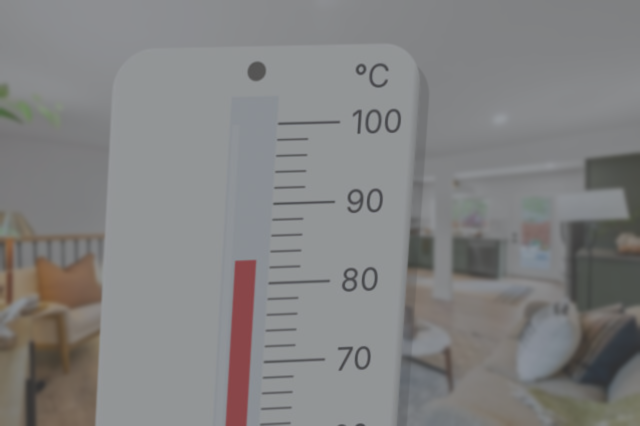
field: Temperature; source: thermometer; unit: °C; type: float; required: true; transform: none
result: 83 °C
